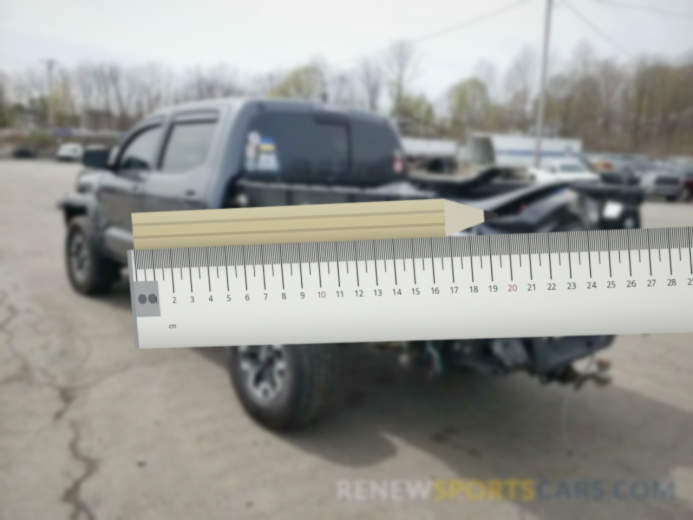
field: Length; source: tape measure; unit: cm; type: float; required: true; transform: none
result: 19.5 cm
